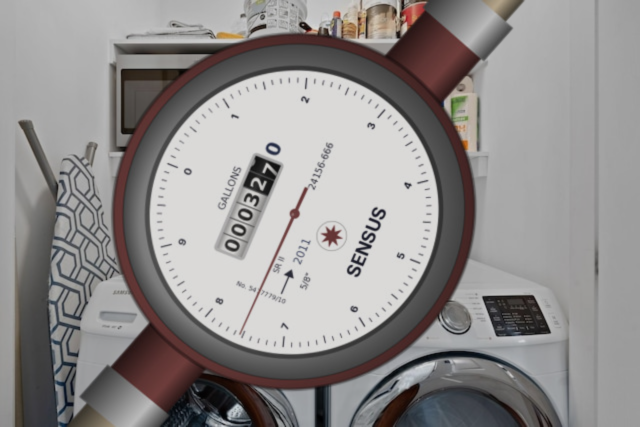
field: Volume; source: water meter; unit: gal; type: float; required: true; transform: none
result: 3267.5 gal
